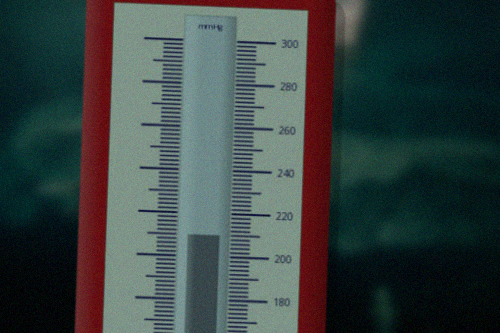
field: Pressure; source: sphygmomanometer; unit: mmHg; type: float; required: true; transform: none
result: 210 mmHg
